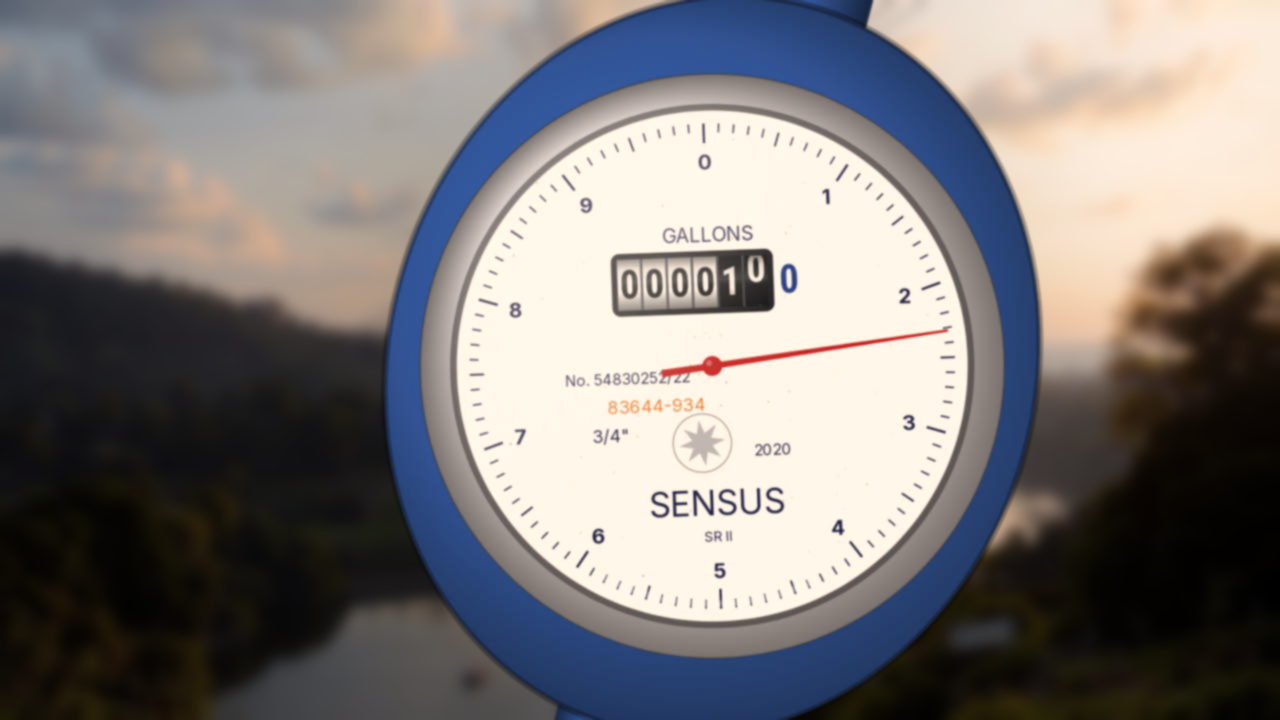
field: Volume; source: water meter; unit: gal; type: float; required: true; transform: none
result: 102.3 gal
